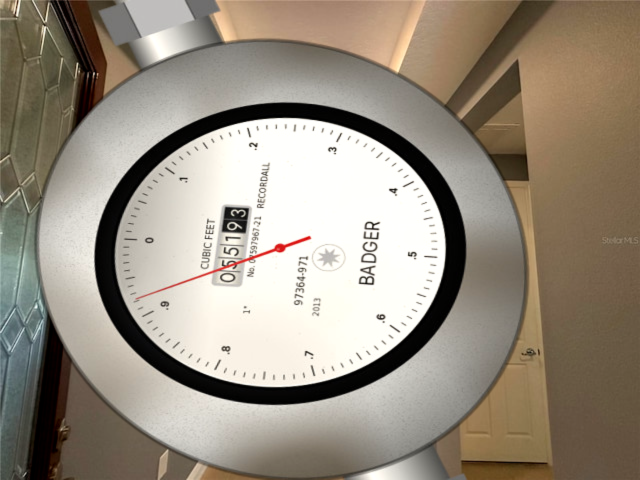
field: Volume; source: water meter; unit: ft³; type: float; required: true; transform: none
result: 55192.92 ft³
